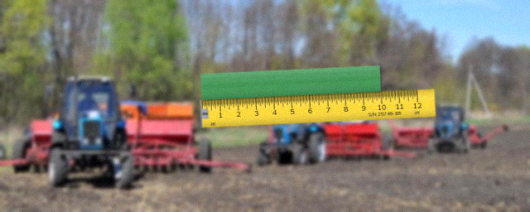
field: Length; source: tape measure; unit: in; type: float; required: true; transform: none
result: 10 in
